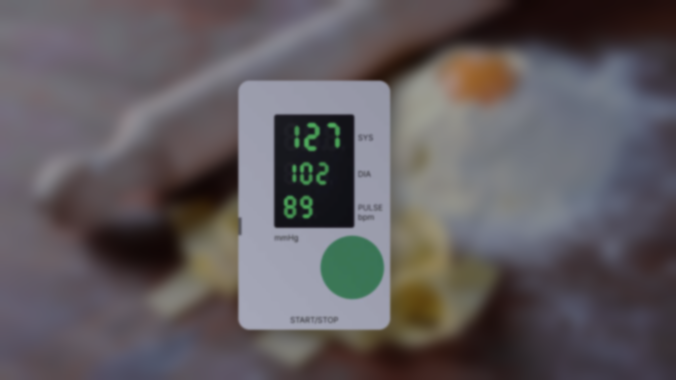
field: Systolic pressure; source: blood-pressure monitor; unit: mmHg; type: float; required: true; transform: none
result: 127 mmHg
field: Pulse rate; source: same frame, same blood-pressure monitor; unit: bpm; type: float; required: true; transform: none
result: 89 bpm
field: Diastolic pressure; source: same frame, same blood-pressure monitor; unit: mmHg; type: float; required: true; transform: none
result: 102 mmHg
